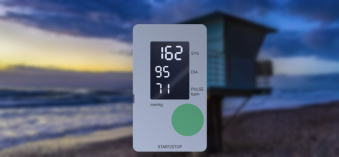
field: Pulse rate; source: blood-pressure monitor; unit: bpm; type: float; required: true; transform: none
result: 71 bpm
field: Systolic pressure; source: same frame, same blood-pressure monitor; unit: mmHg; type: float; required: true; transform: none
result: 162 mmHg
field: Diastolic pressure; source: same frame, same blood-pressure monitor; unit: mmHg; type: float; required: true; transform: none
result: 95 mmHg
